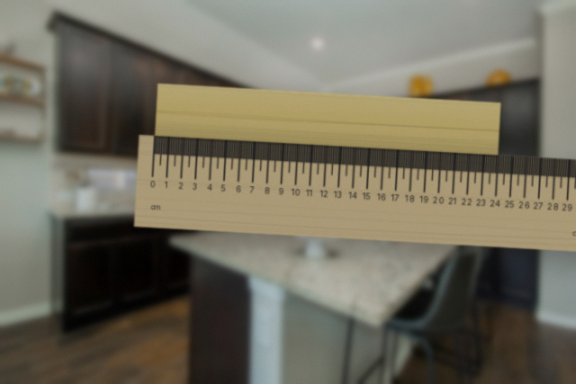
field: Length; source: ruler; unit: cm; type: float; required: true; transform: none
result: 24 cm
